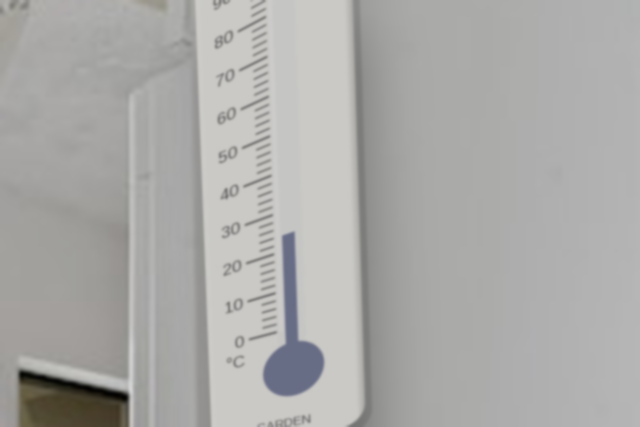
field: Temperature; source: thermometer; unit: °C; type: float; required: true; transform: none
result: 24 °C
